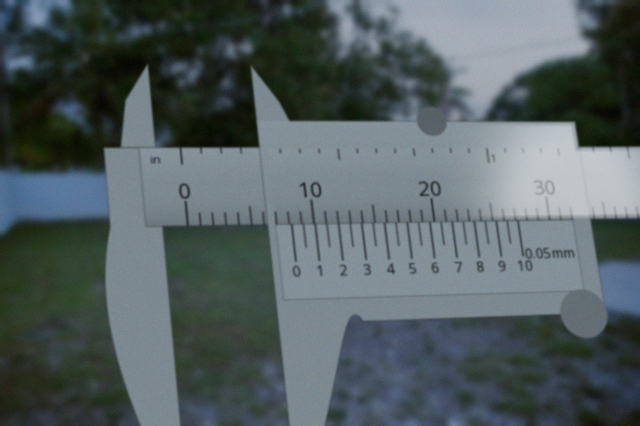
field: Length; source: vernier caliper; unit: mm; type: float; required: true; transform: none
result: 8.2 mm
